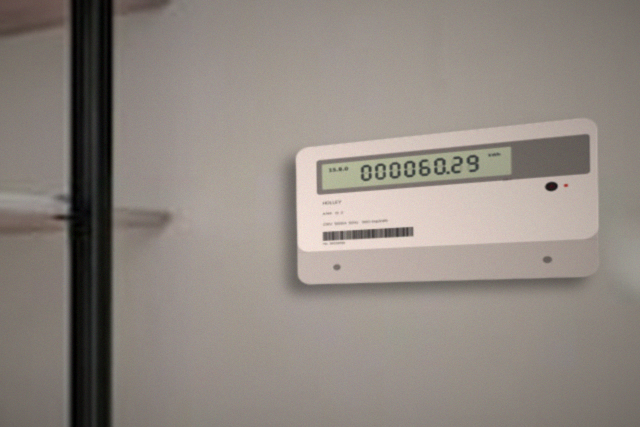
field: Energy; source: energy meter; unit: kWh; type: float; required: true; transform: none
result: 60.29 kWh
